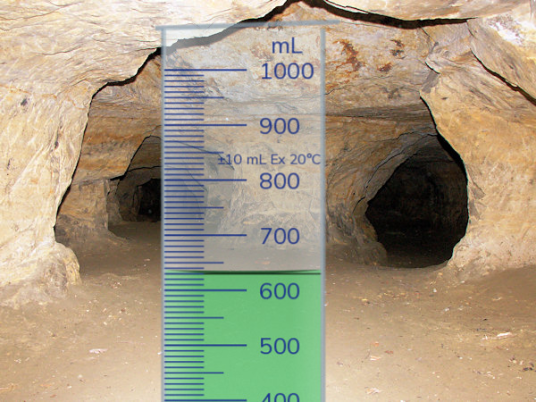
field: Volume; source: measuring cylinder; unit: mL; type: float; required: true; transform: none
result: 630 mL
